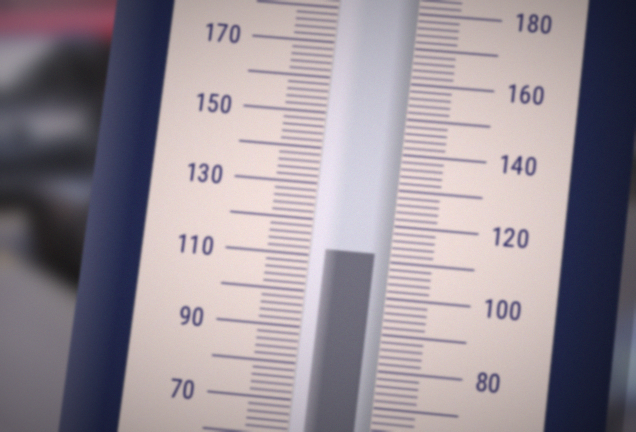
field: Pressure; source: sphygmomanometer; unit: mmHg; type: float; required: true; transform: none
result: 112 mmHg
